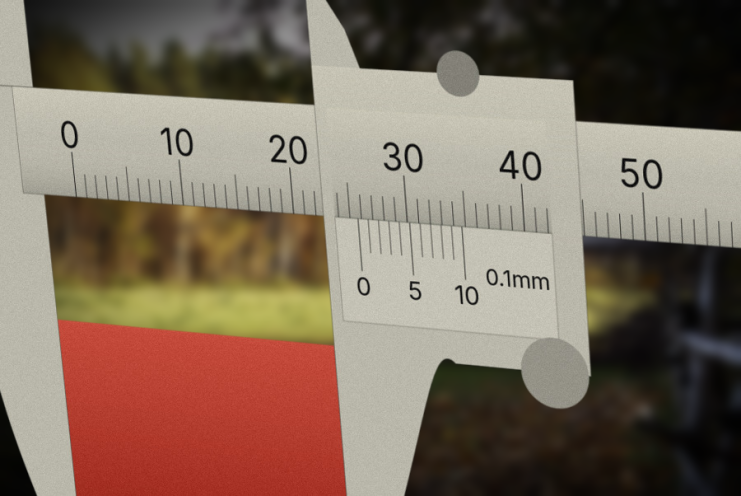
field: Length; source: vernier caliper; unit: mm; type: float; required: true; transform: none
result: 25.7 mm
